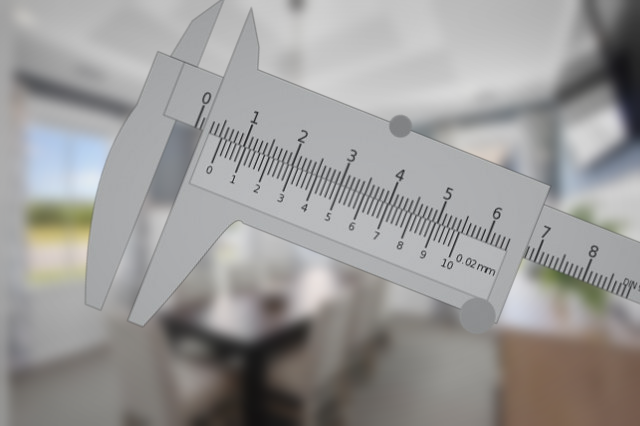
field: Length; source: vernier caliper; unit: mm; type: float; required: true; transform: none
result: 5.5 mm
